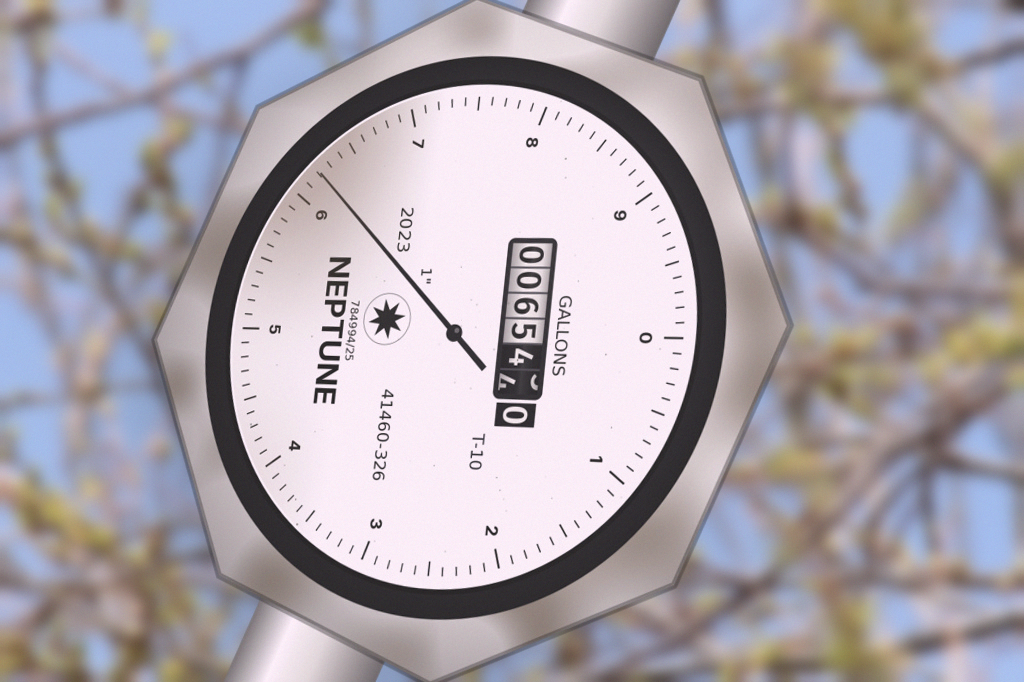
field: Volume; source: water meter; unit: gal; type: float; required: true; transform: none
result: 65436.2 gal
